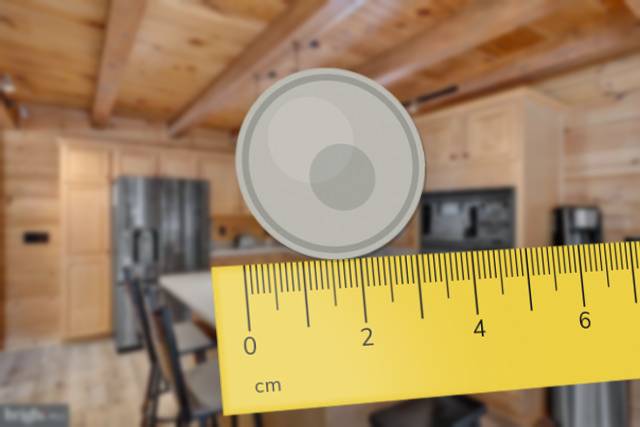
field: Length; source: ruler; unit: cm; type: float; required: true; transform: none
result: 3.3 cm
